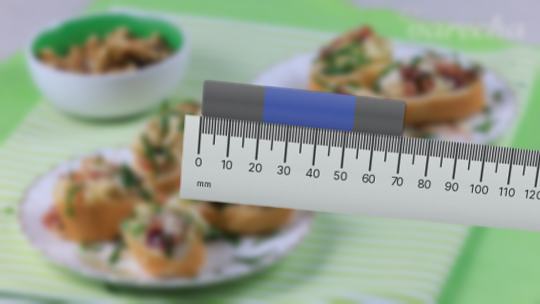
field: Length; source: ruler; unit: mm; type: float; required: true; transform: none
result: 70 mm
